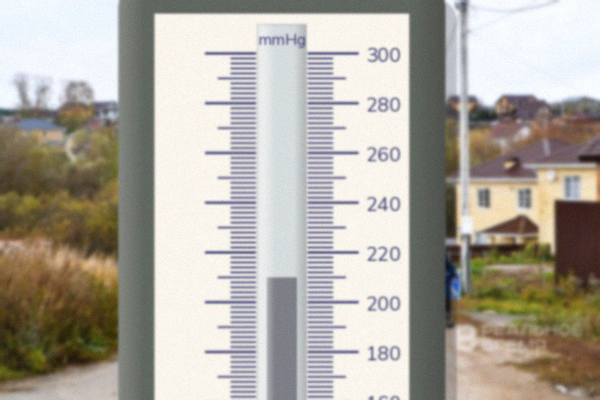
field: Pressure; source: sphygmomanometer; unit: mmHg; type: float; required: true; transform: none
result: 210 mmHg
